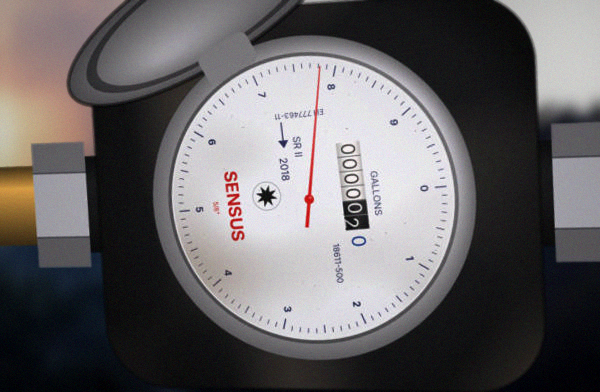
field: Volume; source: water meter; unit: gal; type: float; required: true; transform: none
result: 17.8 gal
